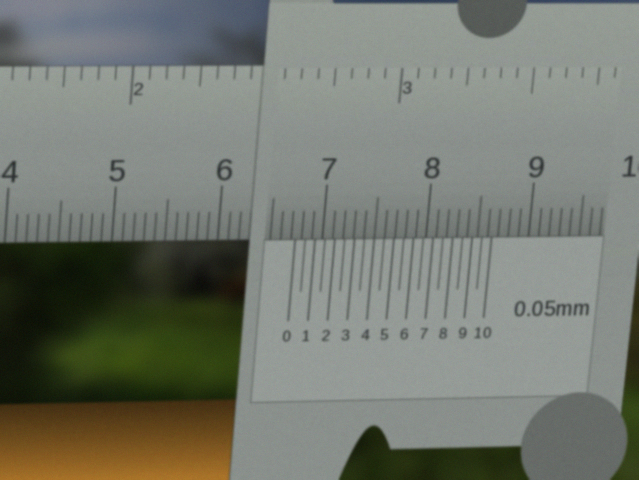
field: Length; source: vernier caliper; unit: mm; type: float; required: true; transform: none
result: 67.4 mm
